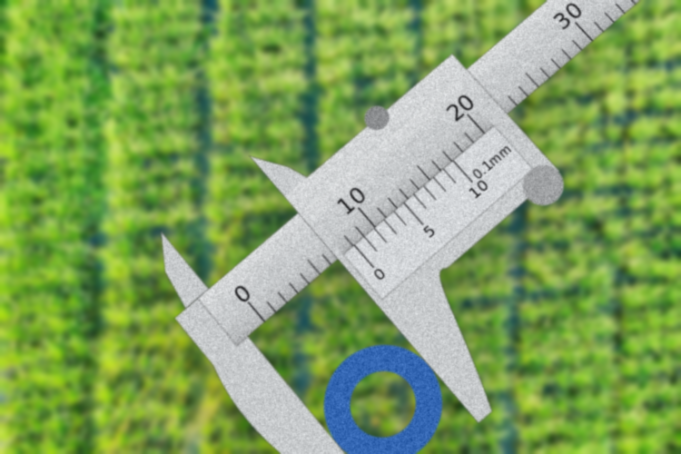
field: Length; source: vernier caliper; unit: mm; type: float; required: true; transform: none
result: 8.1 mm
